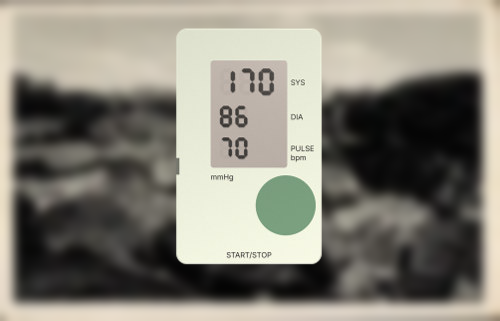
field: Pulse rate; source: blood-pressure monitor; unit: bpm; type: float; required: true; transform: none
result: 70 bpm
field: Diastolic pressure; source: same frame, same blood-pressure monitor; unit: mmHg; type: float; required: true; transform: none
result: 86 mmHg
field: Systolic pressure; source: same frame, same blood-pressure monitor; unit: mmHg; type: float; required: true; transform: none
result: 170 mmHg
